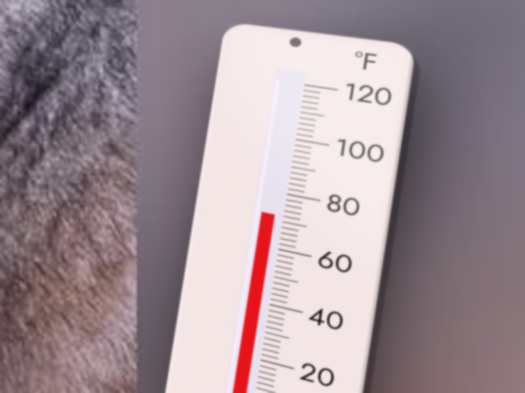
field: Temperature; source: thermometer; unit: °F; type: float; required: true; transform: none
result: 72 °F
